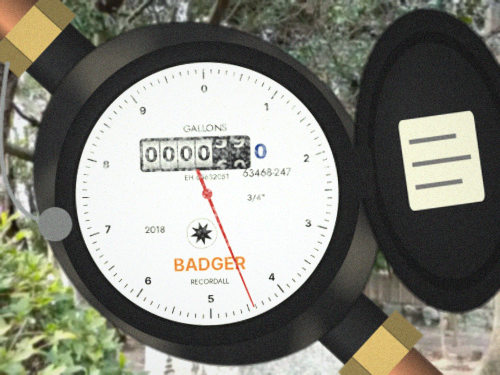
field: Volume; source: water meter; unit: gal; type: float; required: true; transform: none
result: 594.4 gal
